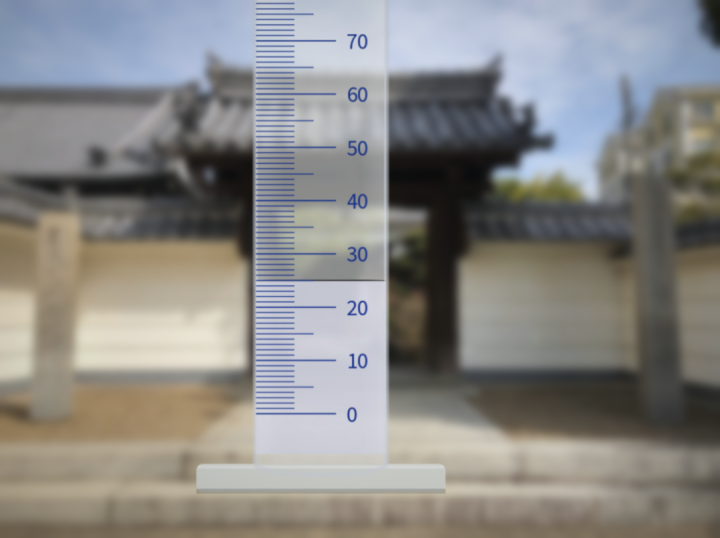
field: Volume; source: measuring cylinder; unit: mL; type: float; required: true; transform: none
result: 25 mL
